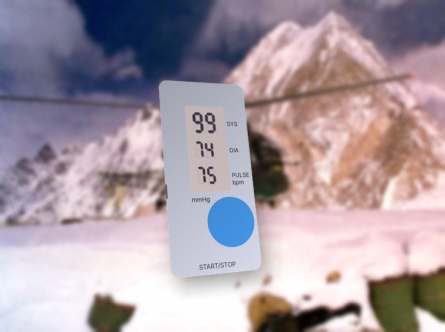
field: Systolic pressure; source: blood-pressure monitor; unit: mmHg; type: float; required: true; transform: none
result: 99 mmHg
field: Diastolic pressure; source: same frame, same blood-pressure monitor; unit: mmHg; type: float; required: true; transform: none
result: 74 mmHg
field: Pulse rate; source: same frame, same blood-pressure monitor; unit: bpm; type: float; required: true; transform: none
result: 75 bpm
